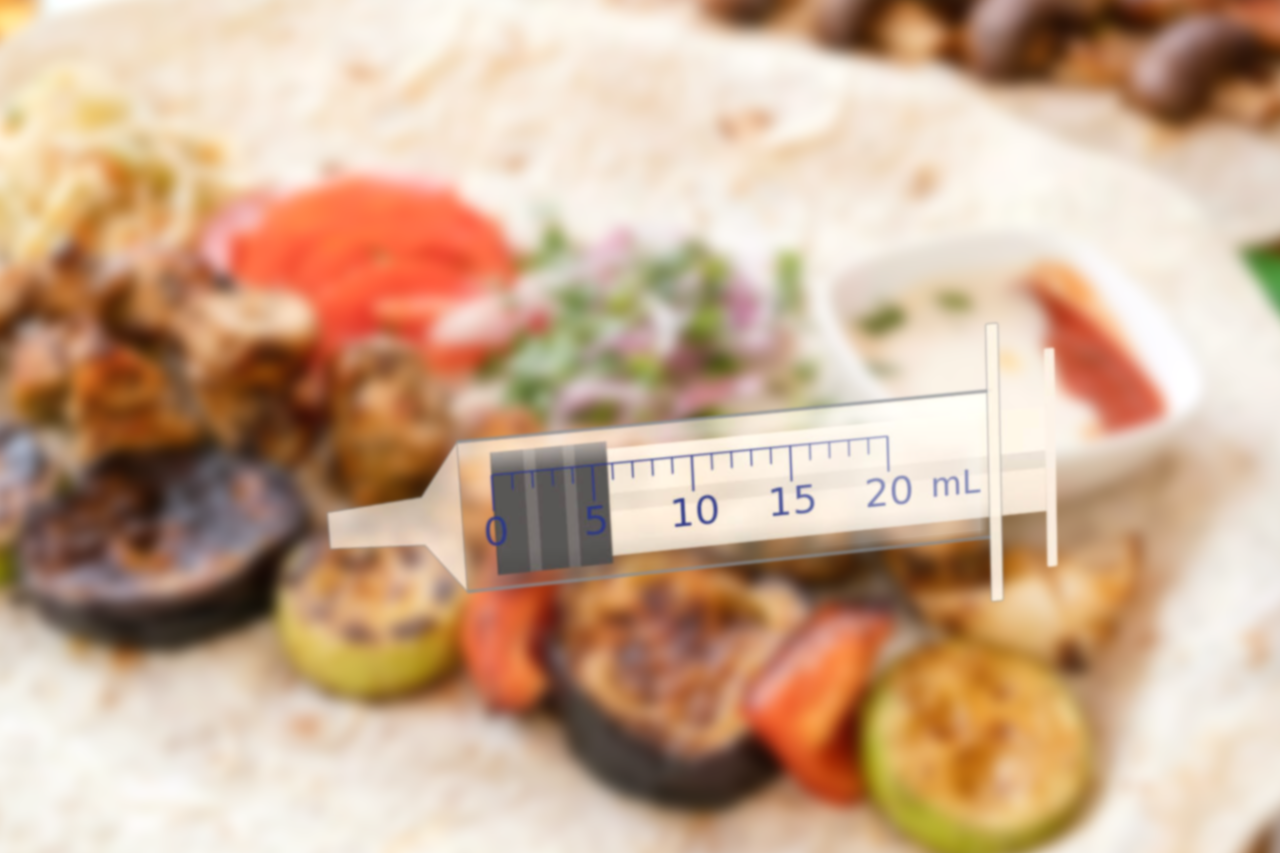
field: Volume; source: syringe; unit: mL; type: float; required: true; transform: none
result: 0 mL
